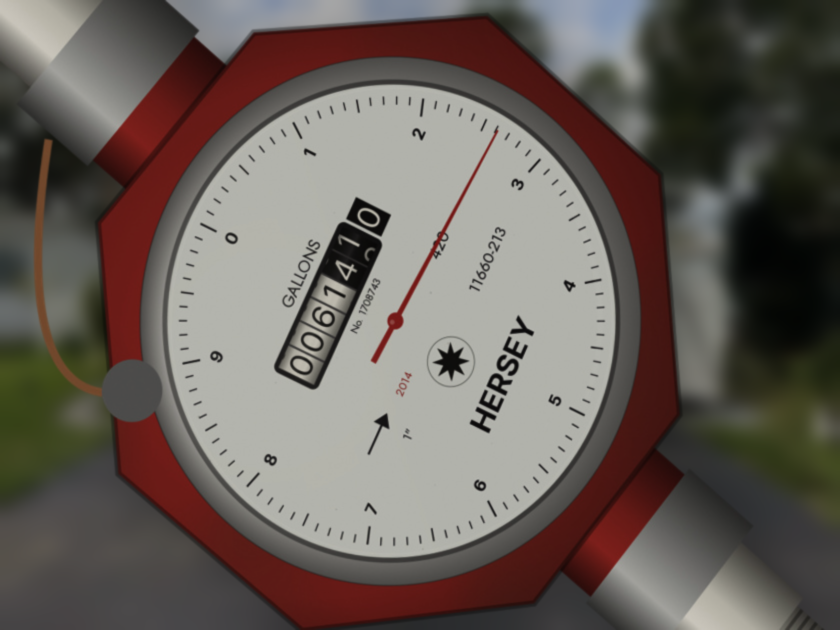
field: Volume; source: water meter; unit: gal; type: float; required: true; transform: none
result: 61412.6 gal
